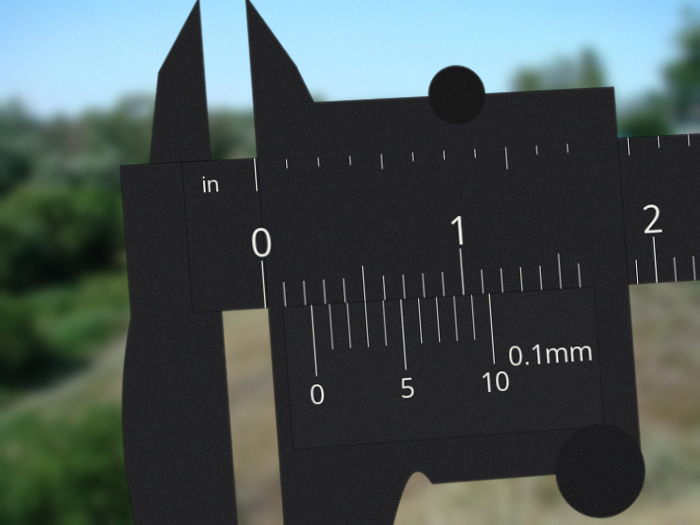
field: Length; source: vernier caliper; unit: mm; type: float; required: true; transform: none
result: 2.3 mm
